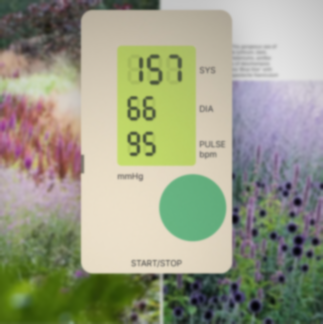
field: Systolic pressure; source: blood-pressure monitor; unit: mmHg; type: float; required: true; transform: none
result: 157 mmHg
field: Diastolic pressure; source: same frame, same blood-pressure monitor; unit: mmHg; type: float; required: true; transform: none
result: 66 mmHg
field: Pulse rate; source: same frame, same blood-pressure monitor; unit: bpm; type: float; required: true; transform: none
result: 95 bpm
